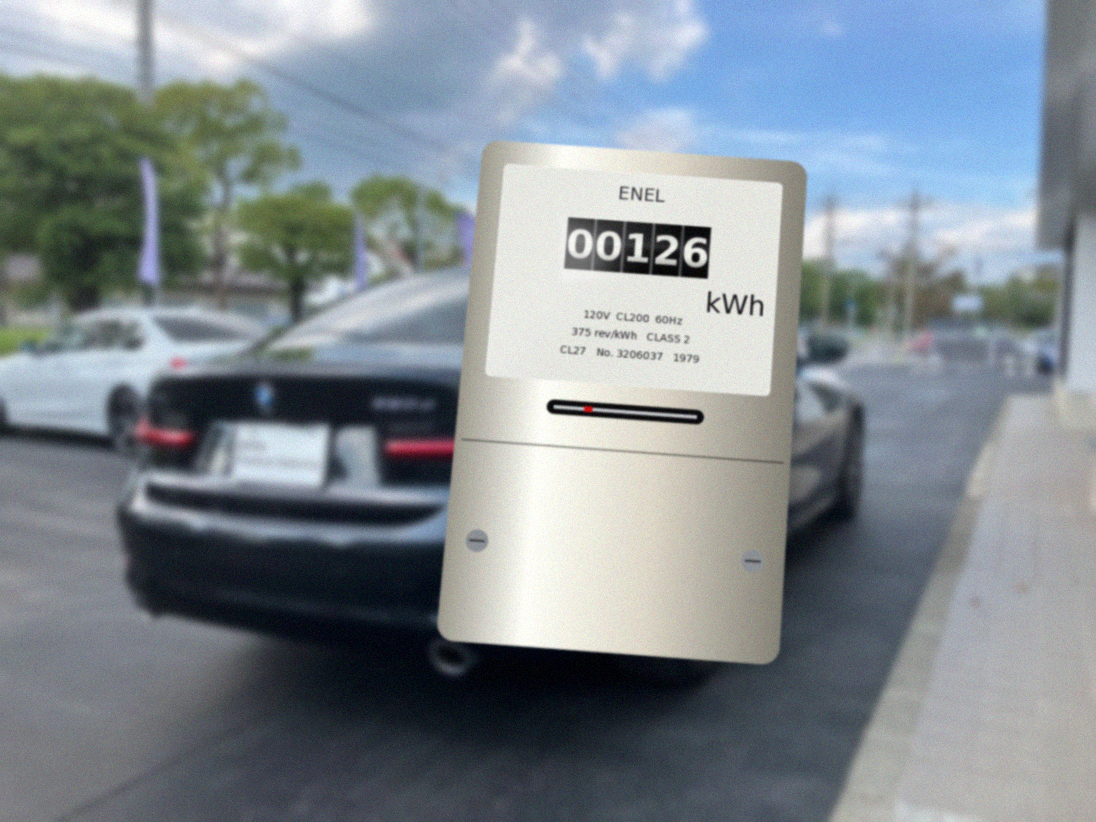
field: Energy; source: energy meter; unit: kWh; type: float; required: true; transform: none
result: 126 kWh
